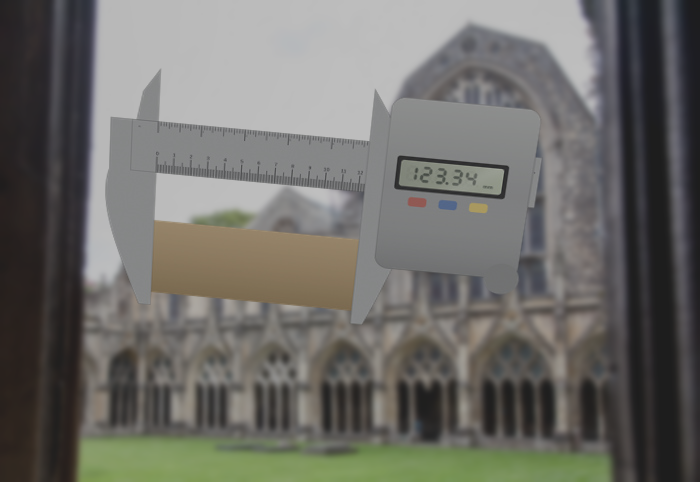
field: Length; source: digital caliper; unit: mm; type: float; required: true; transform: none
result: 123.34 mm
